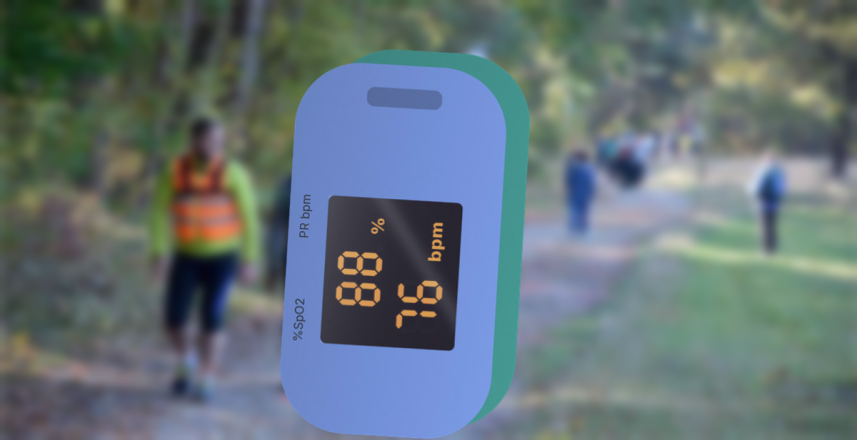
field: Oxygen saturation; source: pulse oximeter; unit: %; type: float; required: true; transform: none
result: 88 %
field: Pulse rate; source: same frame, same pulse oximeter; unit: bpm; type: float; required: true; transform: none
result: 76 bpm
